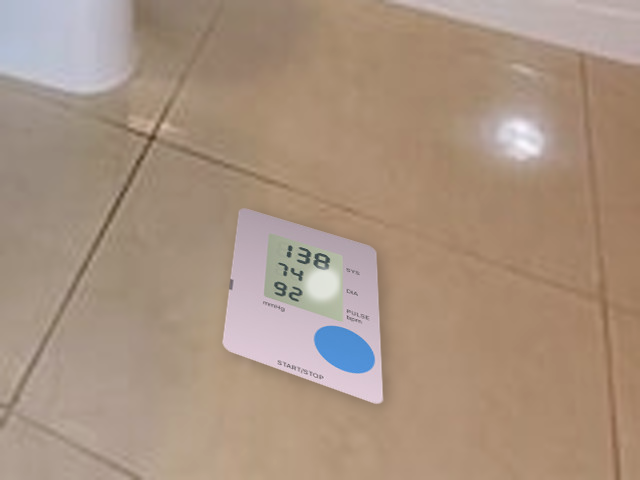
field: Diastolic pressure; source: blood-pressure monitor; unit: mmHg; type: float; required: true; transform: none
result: 74 mmHg
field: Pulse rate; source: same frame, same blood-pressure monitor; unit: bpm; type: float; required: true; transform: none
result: 92 bpm
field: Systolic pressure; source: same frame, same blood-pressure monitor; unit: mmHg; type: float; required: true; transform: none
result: 138 mmHg
